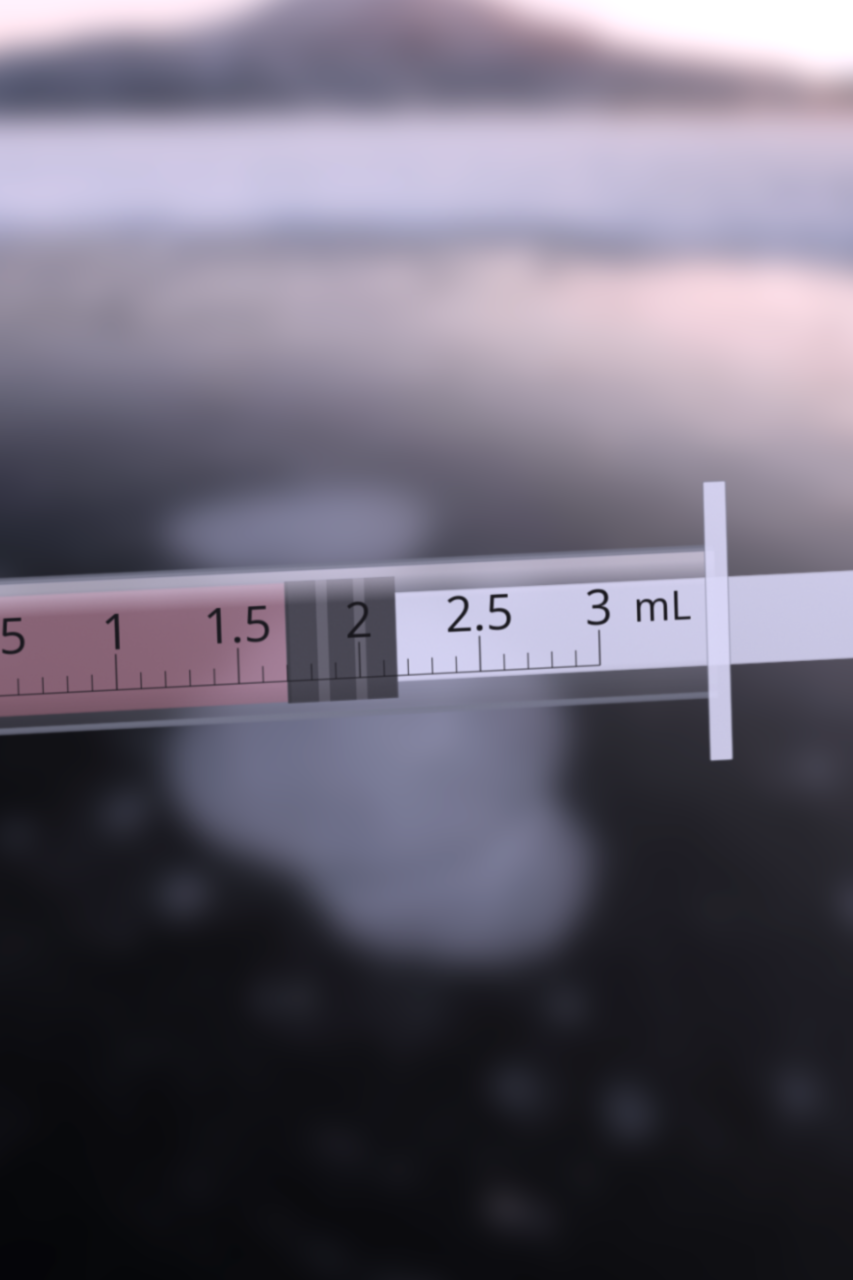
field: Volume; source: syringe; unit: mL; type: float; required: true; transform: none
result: 1.7 mL
